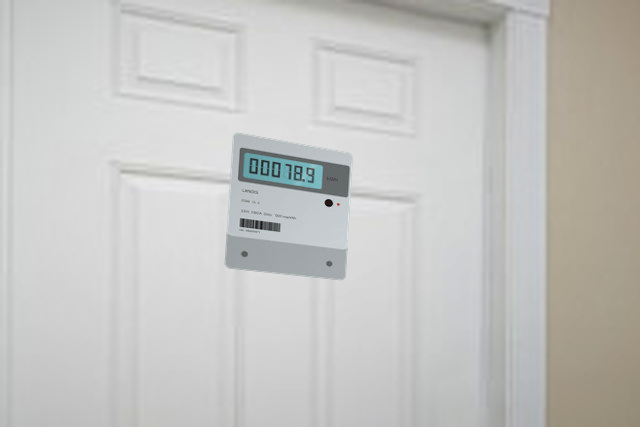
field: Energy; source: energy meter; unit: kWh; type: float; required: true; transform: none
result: 78.9 kWh
